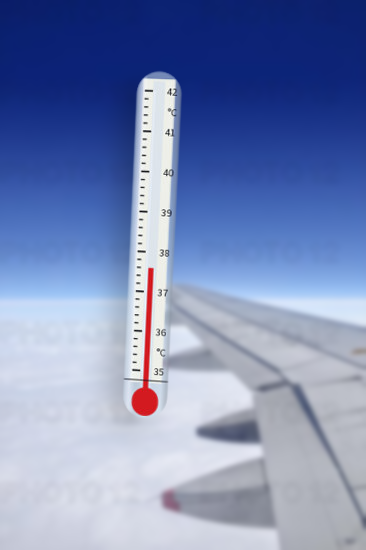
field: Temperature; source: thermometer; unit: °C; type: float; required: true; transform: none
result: 37.6 °C
